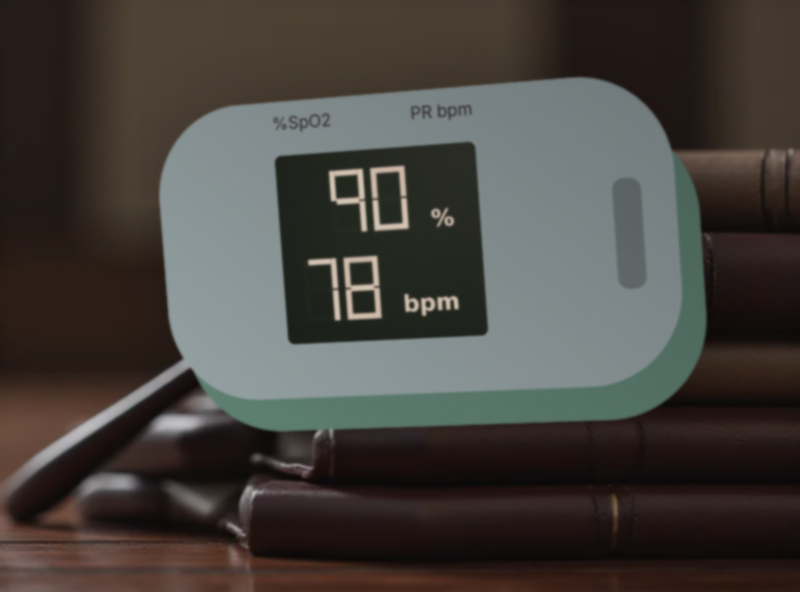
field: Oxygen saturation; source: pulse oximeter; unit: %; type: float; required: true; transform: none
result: 90 %
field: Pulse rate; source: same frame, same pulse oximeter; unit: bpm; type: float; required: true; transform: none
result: 78 bpm
